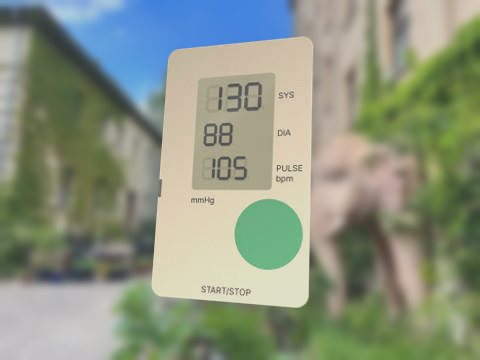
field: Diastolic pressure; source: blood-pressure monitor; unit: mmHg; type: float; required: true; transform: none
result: 88 mmHg
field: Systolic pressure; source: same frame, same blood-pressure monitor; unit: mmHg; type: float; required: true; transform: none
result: 130 mmHg
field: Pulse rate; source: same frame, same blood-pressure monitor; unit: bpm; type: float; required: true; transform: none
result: 105 bpm
